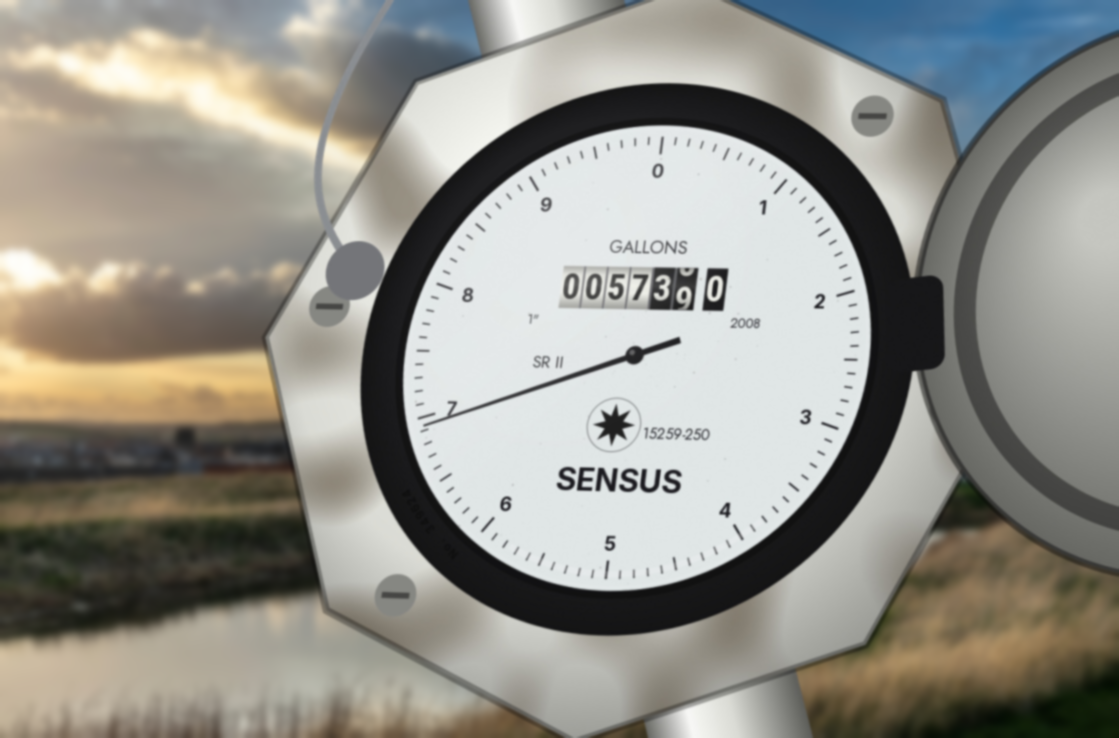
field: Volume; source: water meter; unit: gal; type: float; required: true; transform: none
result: 57386.9 gal
